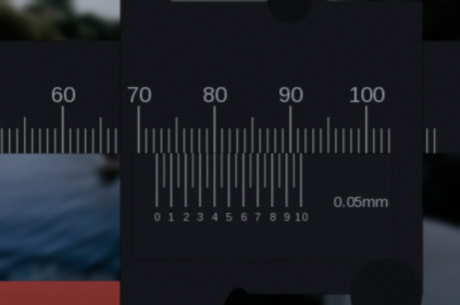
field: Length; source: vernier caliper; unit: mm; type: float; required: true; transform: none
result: 72.4 mm
